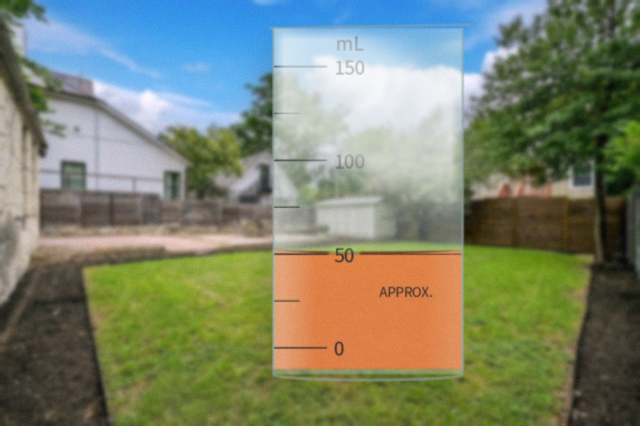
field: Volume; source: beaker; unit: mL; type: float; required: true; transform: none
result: 50 mL
